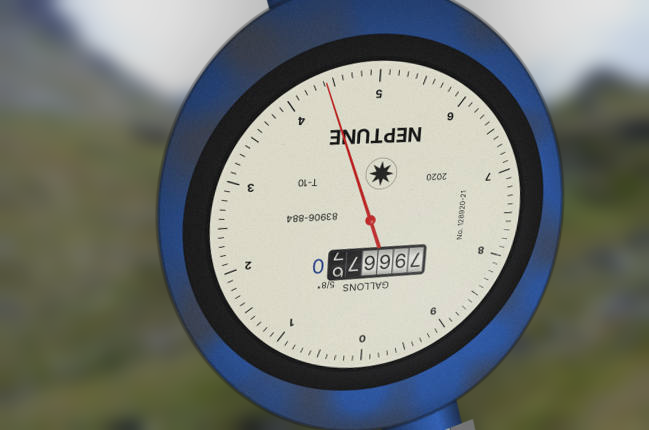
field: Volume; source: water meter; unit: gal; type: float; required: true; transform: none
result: 7966764.4 gal
